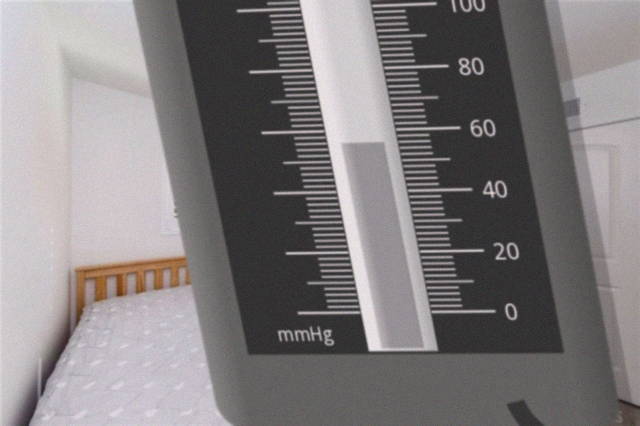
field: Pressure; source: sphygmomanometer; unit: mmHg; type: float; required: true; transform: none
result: 56 mmHg
